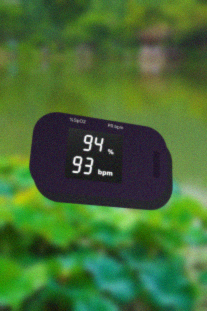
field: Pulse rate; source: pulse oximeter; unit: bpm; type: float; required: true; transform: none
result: 93 bpm
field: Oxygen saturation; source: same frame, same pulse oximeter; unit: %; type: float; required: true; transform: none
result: 94 %
